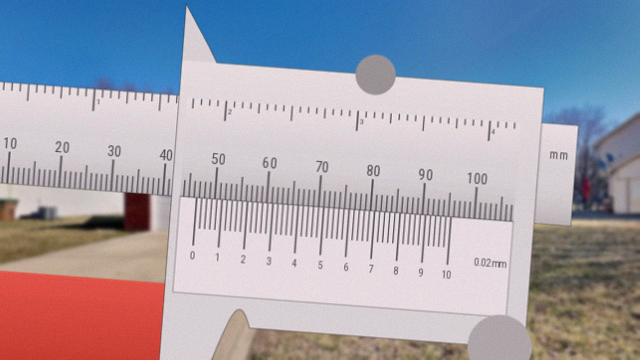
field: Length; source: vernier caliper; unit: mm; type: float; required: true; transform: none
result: 46.5 mm
